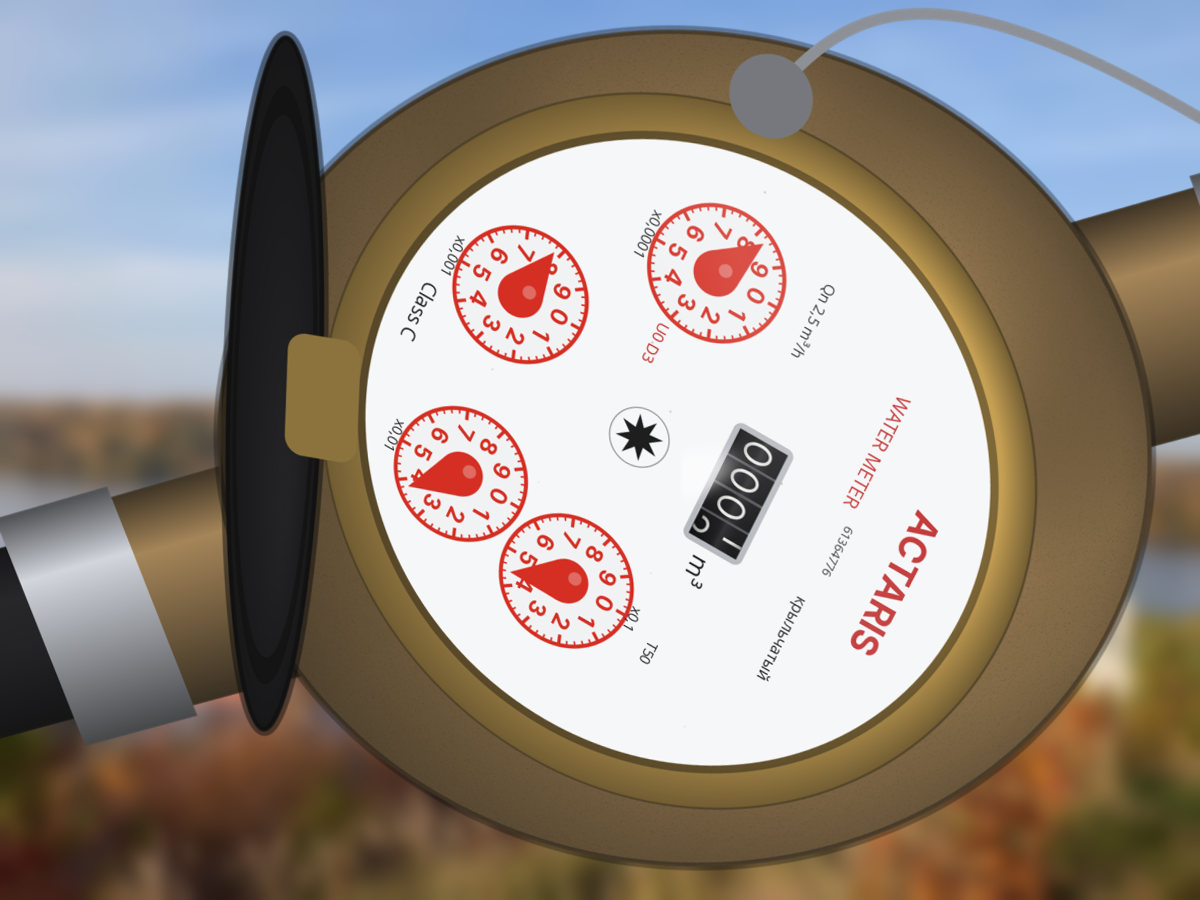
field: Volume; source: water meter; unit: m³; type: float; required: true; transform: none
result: 1.4378 m³
